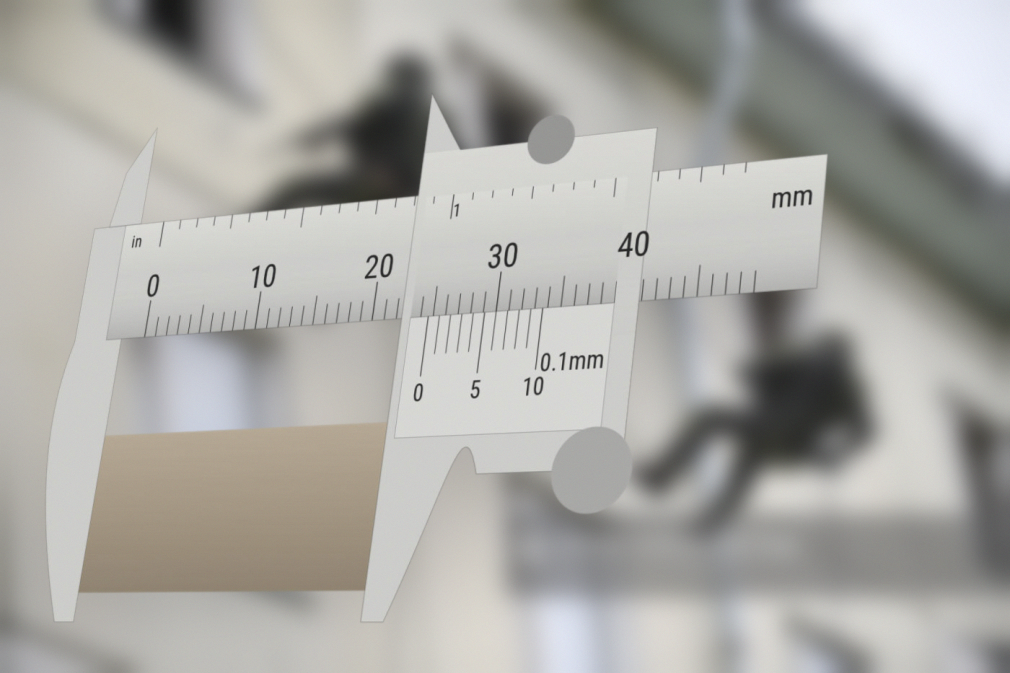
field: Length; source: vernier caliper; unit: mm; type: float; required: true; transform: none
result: 24.6 mm
